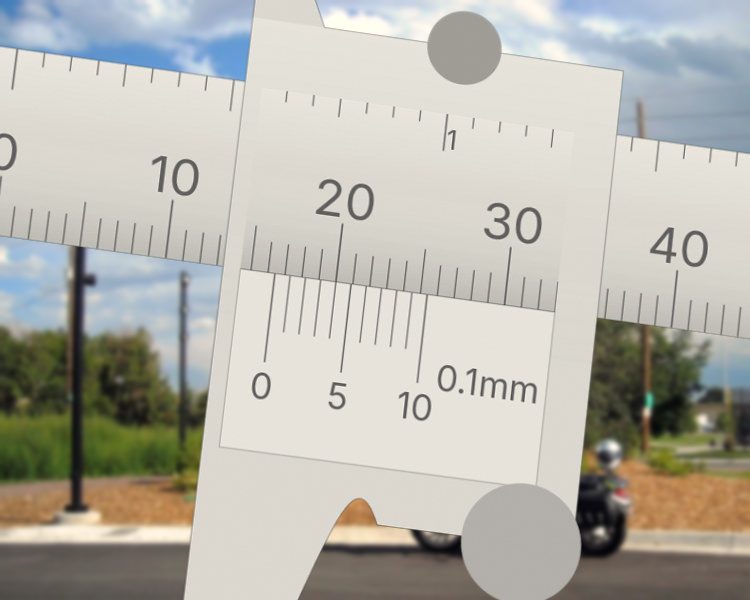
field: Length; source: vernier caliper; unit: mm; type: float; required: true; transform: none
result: 16.4 mm
